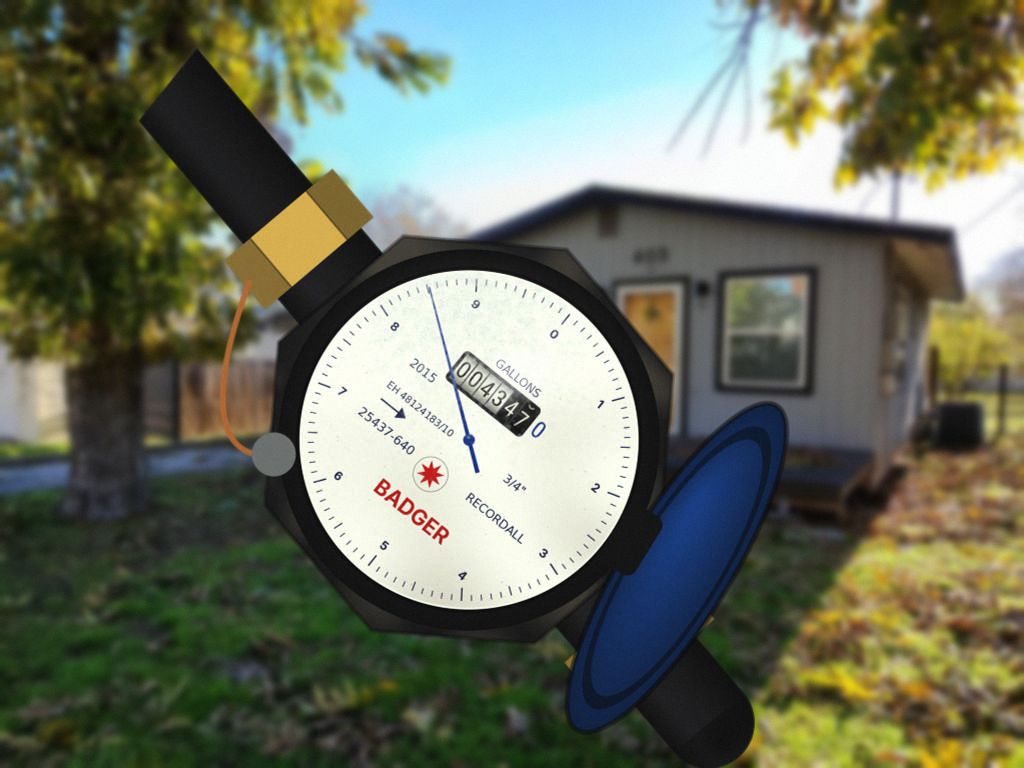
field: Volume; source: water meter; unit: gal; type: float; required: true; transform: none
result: 43468.5 gal
